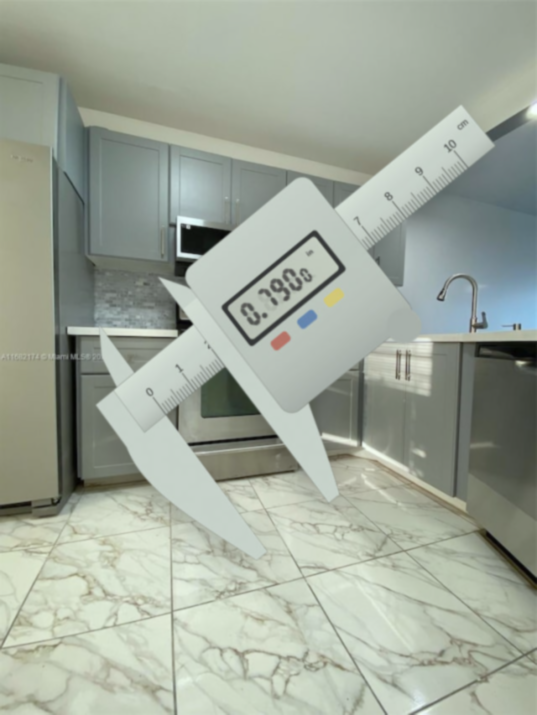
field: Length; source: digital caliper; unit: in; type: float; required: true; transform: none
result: 0.7900 in
